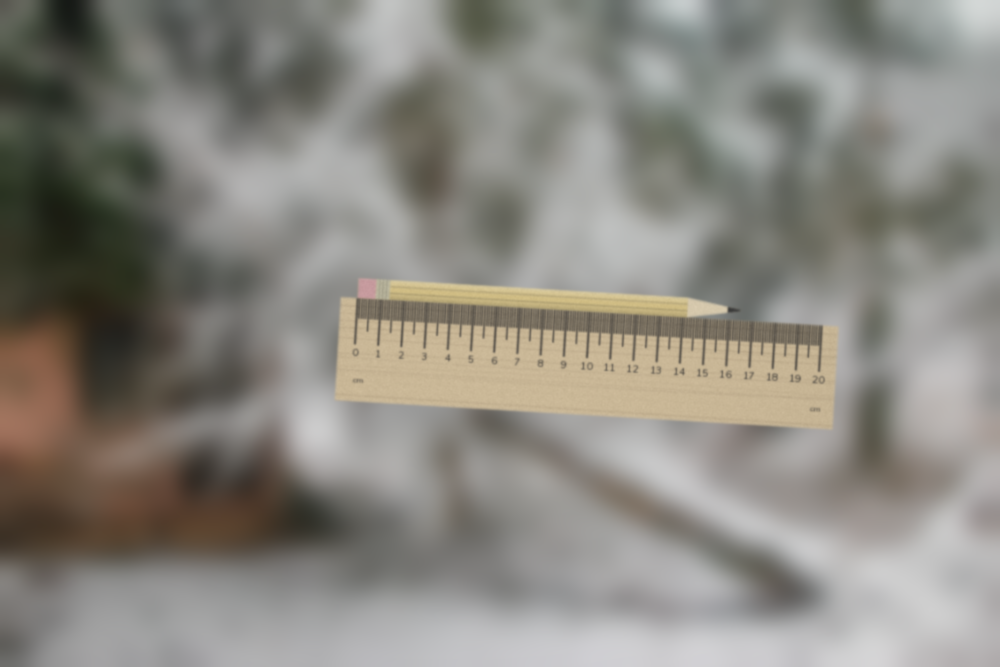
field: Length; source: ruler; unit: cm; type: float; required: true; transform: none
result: 16.5 cm
